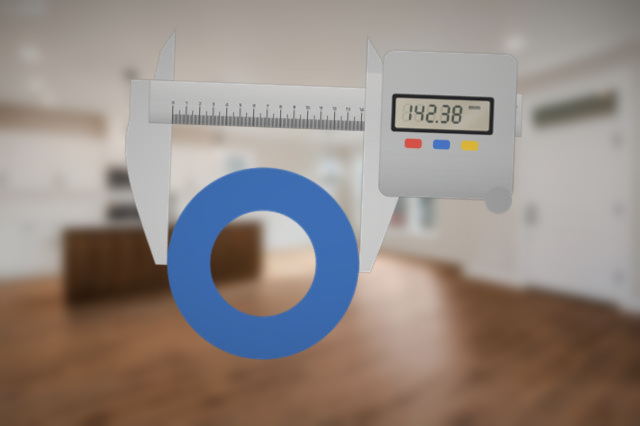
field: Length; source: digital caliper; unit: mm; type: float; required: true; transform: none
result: 142.38 mm
